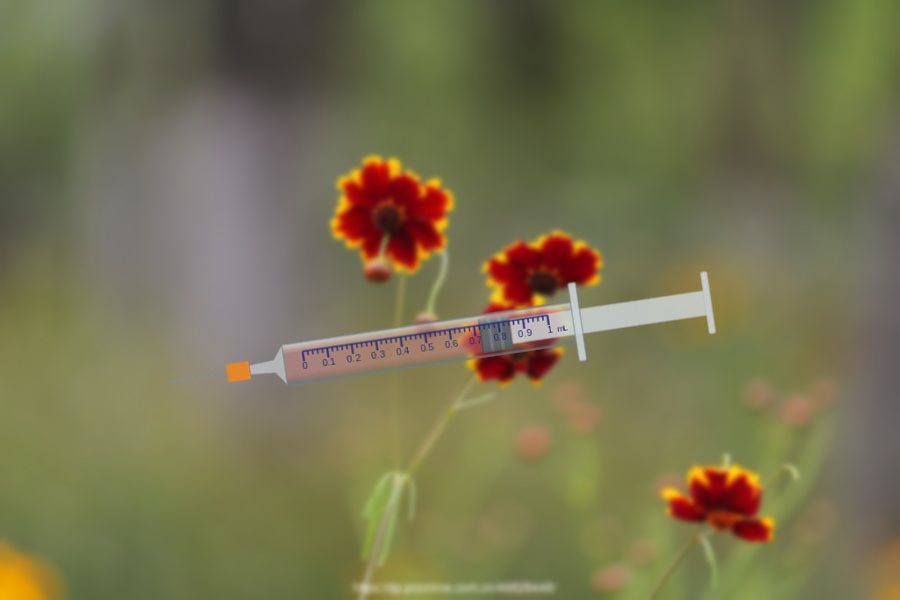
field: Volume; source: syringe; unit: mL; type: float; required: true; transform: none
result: 0.72 mL
